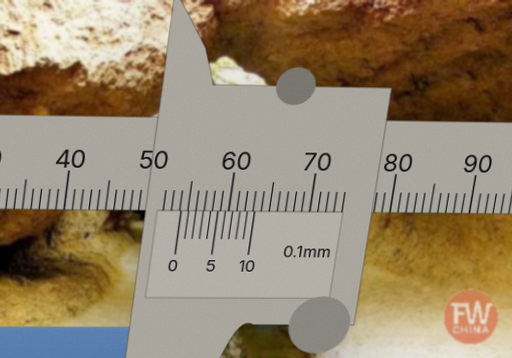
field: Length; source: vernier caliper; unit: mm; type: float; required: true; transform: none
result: 54.2 mm
